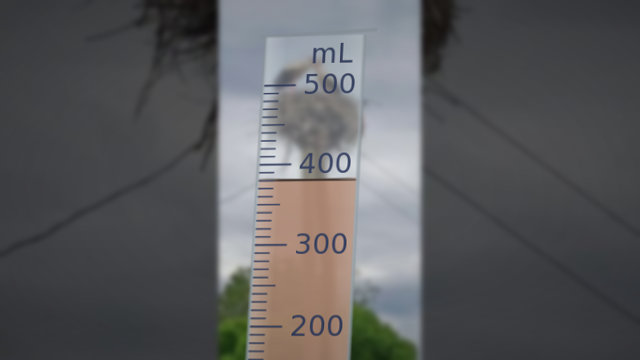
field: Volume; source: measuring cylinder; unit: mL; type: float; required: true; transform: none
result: 380 mL
